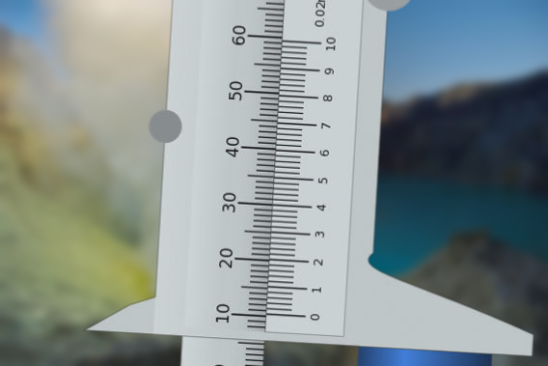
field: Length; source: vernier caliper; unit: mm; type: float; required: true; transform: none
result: 10.4 mm
